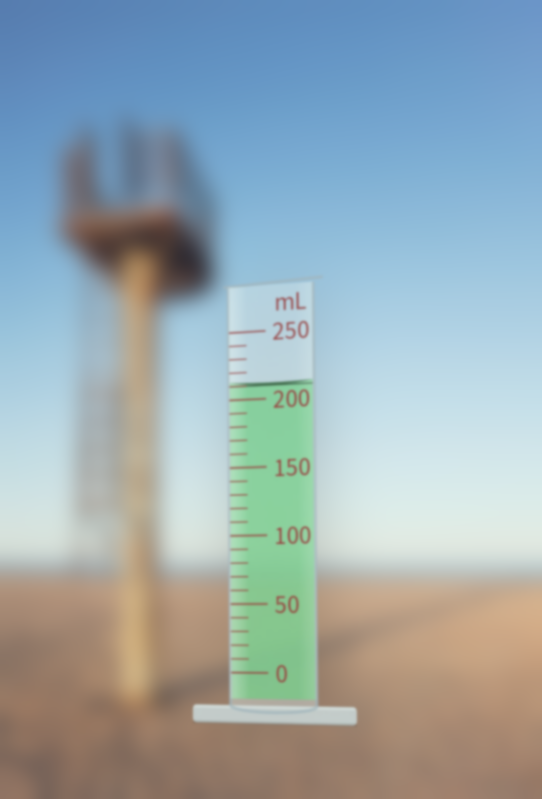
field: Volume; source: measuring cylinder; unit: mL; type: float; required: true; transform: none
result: 210 mL
